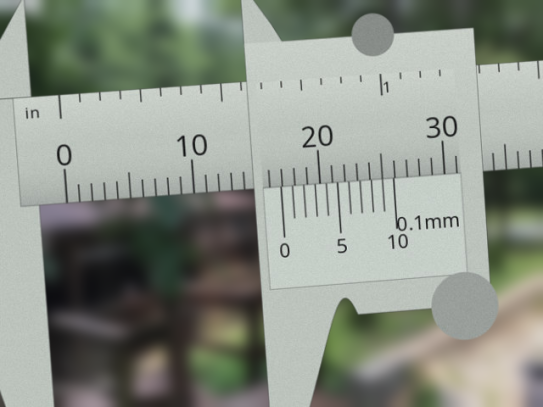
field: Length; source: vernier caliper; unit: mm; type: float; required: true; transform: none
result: 16.9 mm
